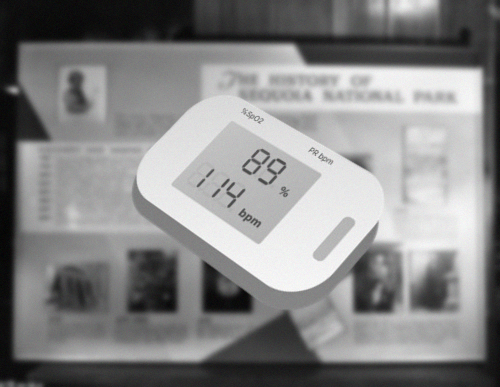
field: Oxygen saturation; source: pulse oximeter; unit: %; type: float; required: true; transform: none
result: 89 %
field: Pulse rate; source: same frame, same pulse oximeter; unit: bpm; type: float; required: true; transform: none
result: 114 bpm
